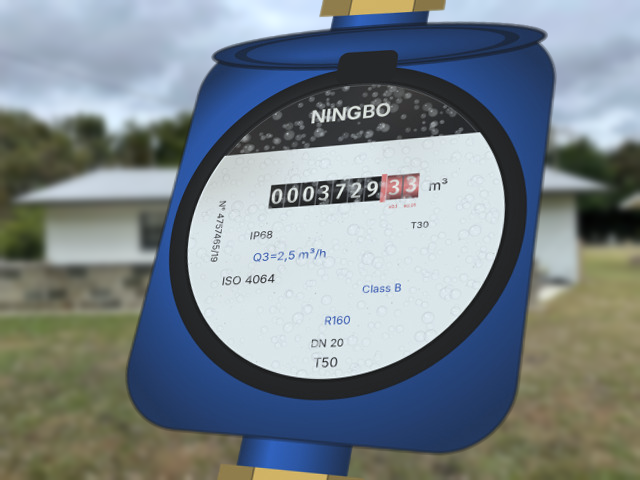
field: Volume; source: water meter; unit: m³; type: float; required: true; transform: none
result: 3729.33 m³
